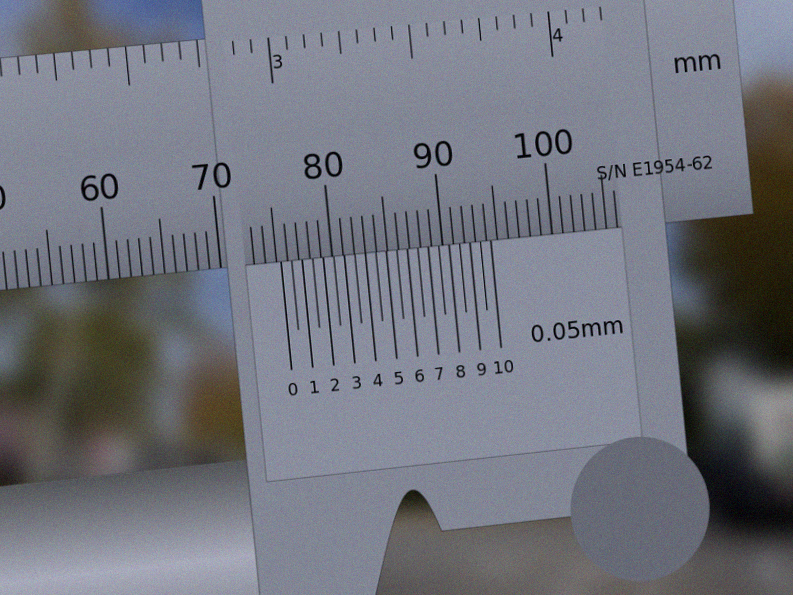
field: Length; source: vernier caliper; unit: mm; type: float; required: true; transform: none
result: 75.4 mm
